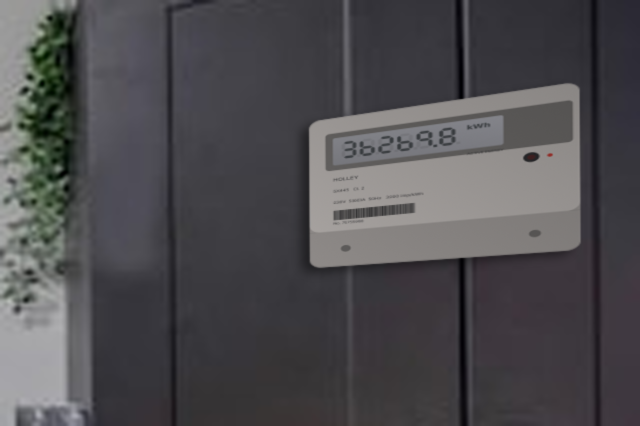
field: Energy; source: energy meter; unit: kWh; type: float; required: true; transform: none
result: 36269.8 kWh
